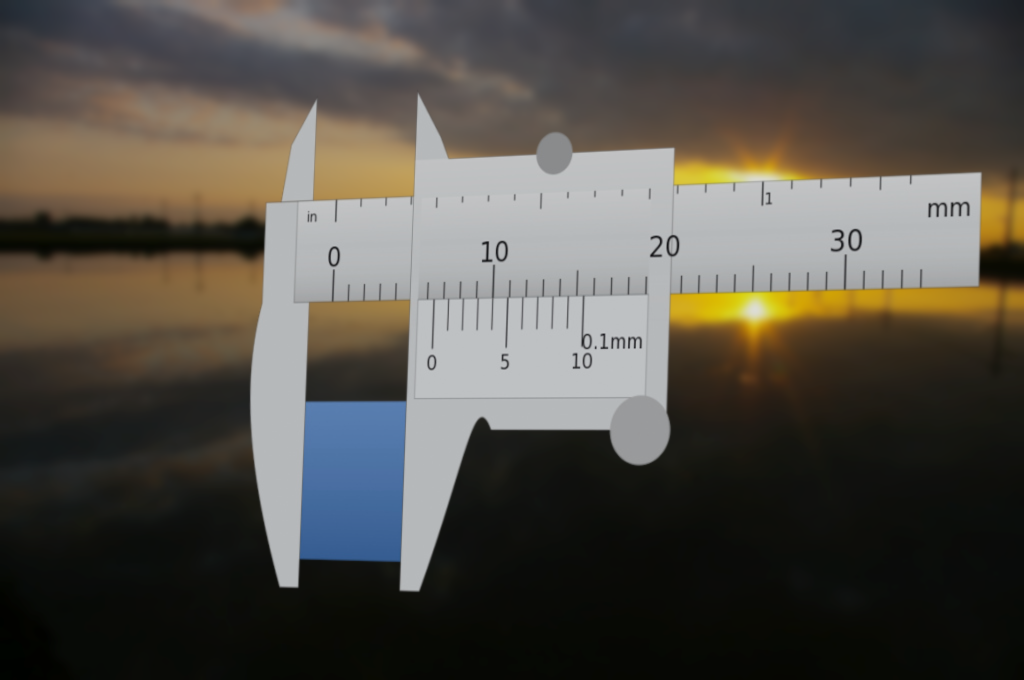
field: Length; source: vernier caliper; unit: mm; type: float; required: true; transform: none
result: 6.4 mm
